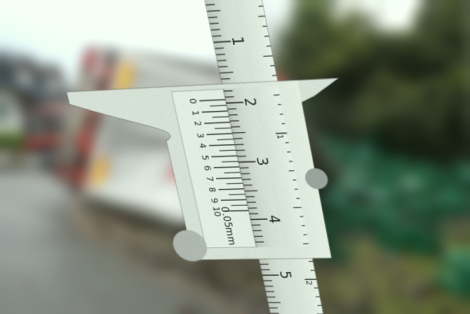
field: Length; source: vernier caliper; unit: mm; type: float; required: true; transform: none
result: 19.4 mm
